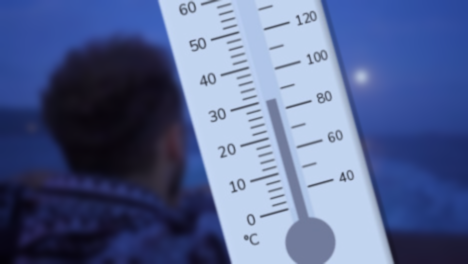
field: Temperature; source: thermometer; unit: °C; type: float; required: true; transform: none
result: 30 °C
